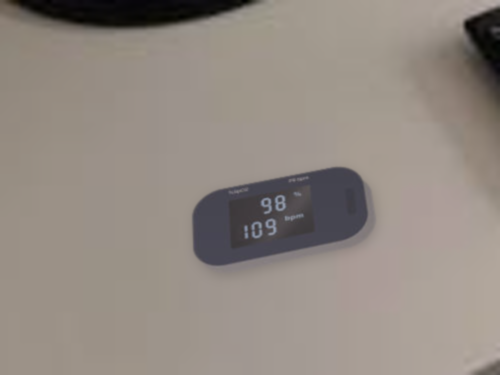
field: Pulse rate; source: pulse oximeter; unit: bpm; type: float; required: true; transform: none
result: 109 bpm
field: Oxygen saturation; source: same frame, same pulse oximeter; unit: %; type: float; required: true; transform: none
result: 98 %
